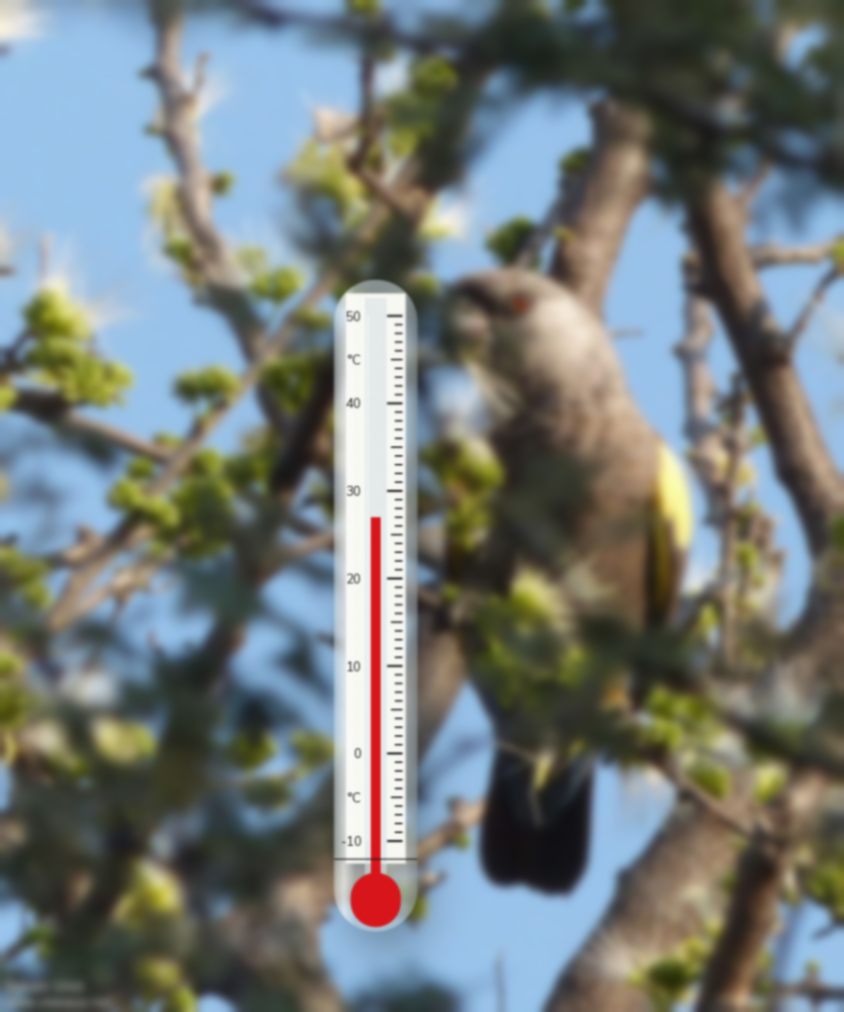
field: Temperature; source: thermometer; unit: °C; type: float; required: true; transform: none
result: 27 °C
